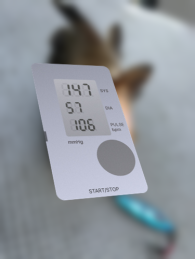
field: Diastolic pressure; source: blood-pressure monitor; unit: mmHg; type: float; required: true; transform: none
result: 57 mmHg
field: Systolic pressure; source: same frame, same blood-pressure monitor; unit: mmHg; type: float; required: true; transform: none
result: 147 mmHg
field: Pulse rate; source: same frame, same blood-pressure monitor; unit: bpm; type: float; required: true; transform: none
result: 106 bpm
